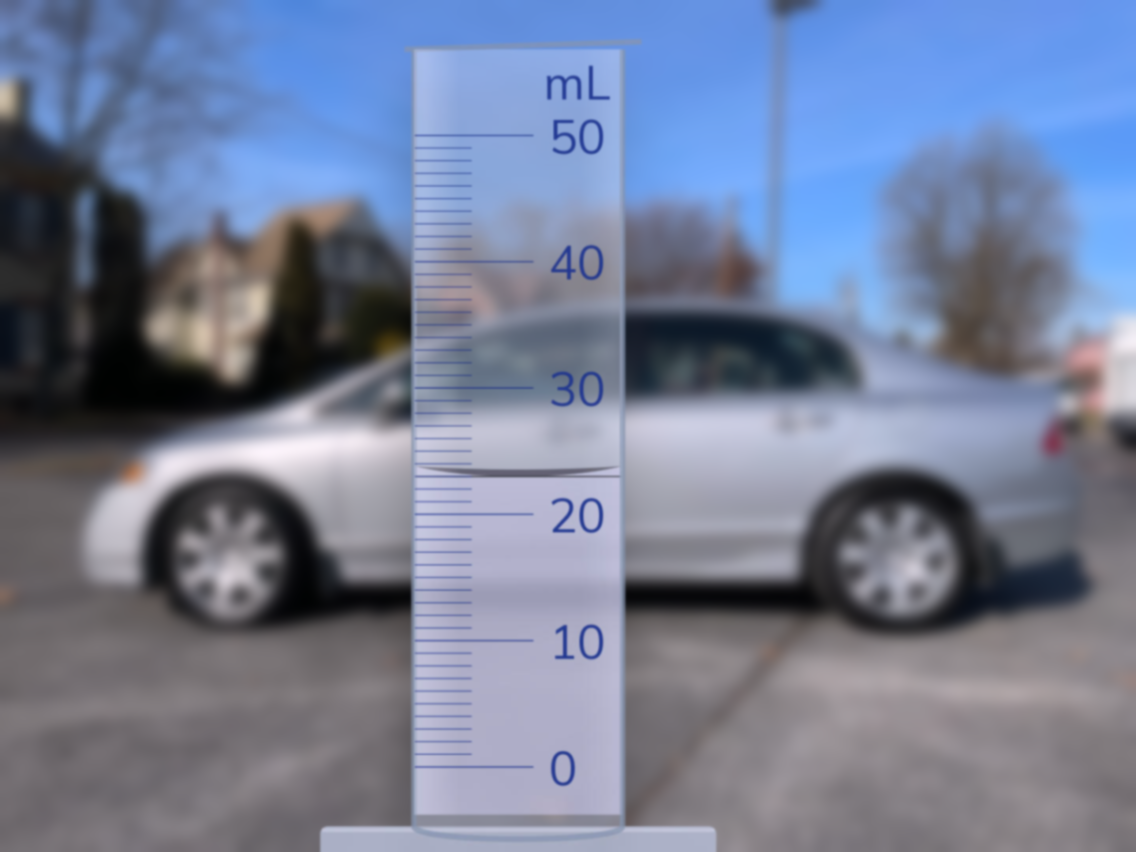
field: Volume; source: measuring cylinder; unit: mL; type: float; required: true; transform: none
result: 23 mL
